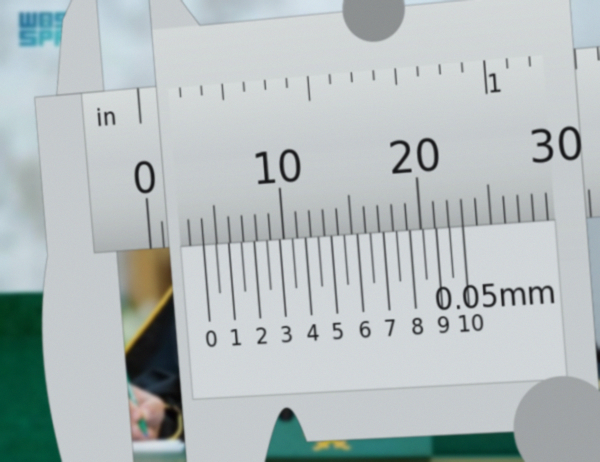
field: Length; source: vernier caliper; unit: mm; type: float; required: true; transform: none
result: 4.0 mm
